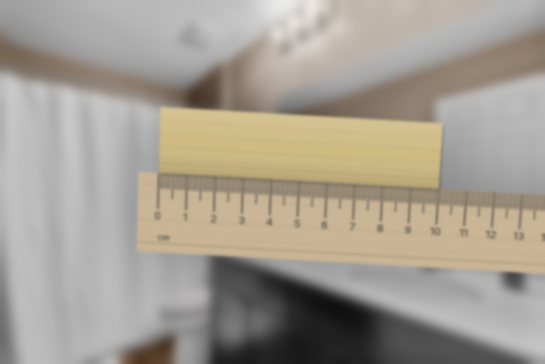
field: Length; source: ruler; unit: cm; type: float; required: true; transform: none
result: 10 cm
